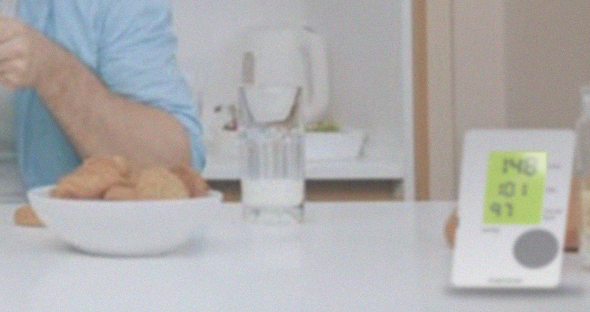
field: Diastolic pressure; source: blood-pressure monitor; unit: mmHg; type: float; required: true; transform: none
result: 101 mmHg
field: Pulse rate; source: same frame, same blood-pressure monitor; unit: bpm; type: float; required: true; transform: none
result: 97 bpm
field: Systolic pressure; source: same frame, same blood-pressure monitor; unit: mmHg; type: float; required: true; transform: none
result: 148 mmHg
